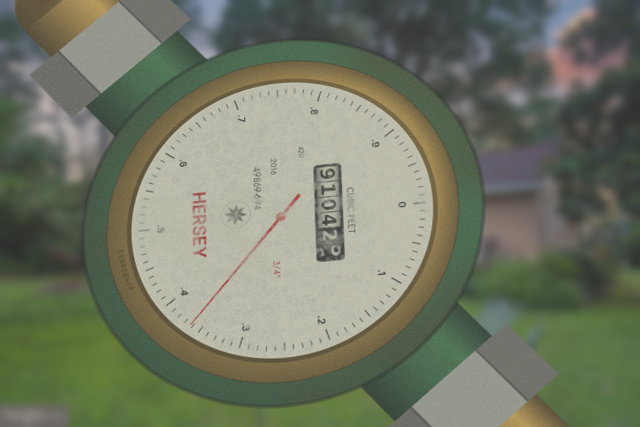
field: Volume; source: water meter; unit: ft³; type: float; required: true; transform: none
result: 910425.36 ft³
